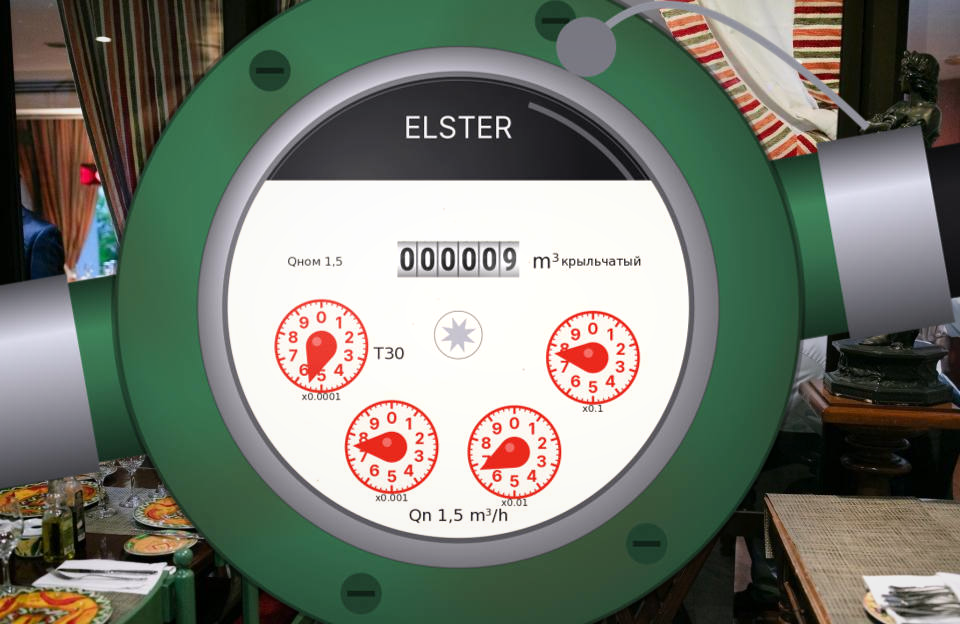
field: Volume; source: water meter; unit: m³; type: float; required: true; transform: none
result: 9.7675 m³
